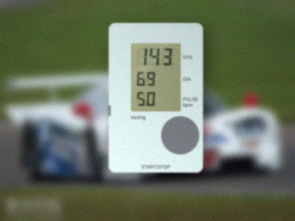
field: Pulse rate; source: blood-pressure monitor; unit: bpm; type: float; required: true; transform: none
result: 50 bpm
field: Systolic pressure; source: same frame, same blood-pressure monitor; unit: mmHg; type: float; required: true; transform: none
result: 143 mmHg
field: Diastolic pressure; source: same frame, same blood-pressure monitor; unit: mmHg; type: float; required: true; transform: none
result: 69 mmHg
